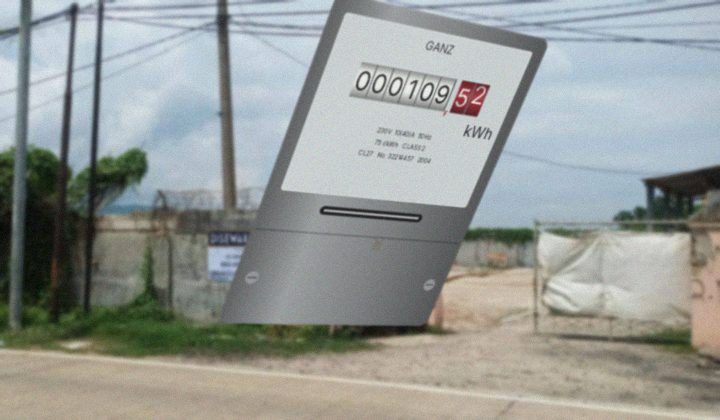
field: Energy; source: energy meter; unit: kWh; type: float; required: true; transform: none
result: 109.52 kWh
